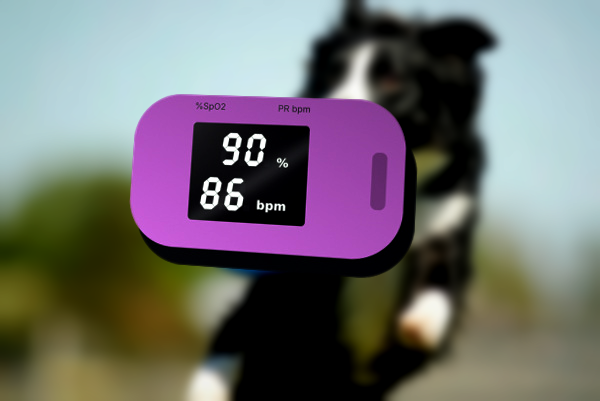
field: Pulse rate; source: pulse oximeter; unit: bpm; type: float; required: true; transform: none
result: 86 bpm
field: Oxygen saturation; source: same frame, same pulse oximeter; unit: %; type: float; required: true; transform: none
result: 90 %
